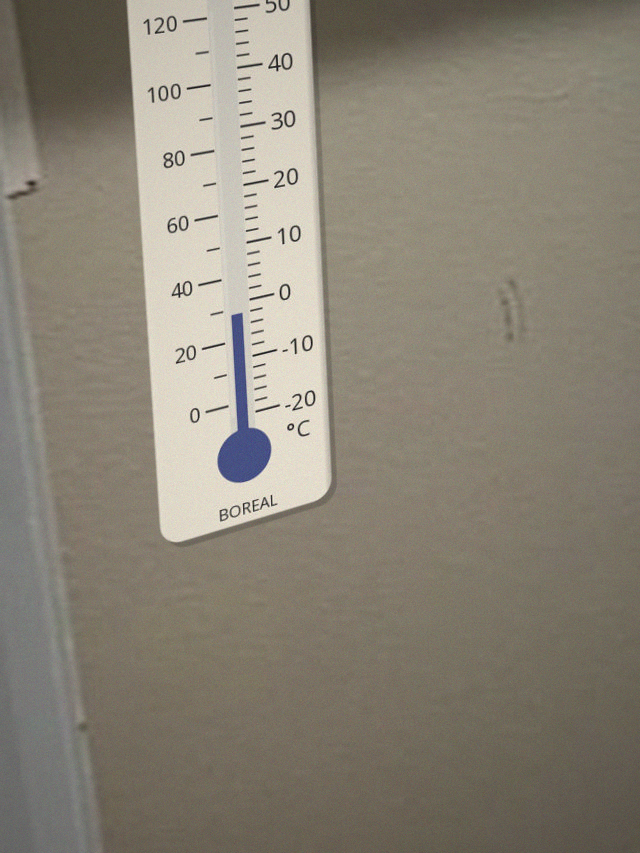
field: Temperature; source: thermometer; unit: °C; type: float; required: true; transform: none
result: -2 °C
